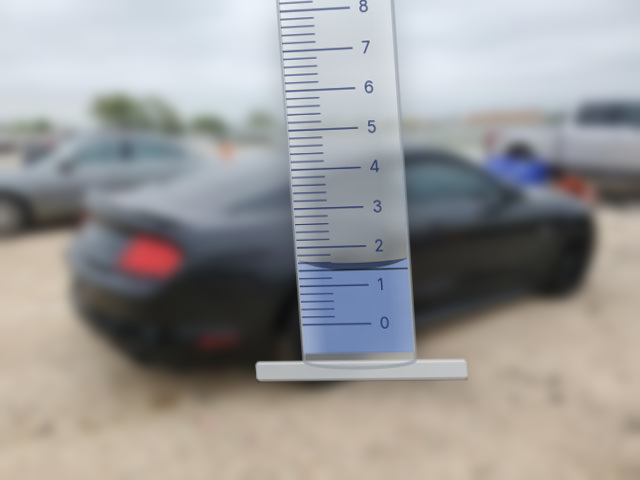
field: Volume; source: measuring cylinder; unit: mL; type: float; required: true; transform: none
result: 1.4 mL
